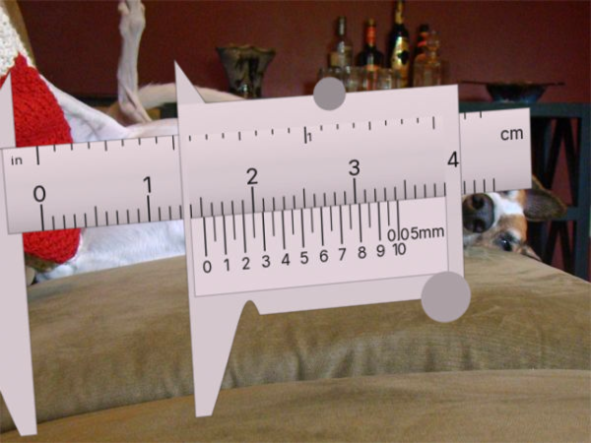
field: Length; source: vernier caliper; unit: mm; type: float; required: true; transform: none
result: 15.2 mm
